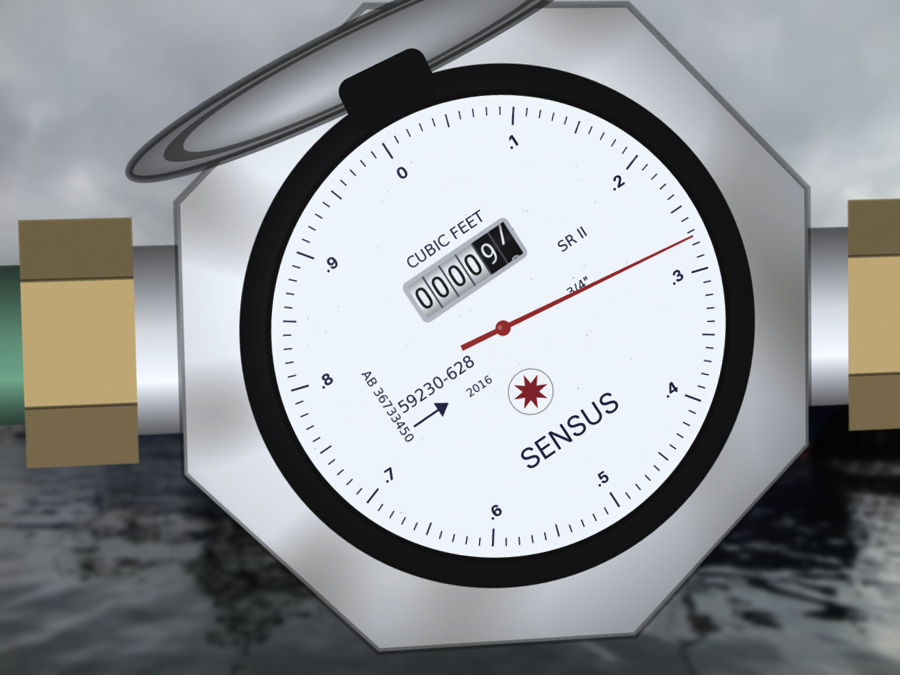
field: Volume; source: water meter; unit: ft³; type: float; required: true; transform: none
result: 97.27 ft³
